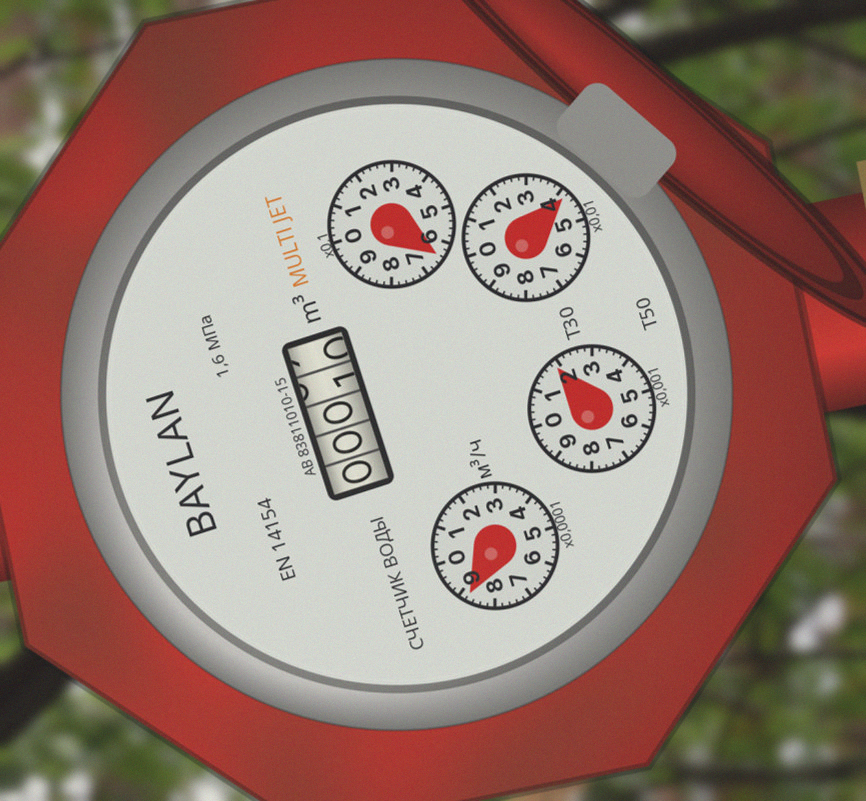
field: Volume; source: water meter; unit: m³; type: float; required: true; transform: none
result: 9.6418 m³
